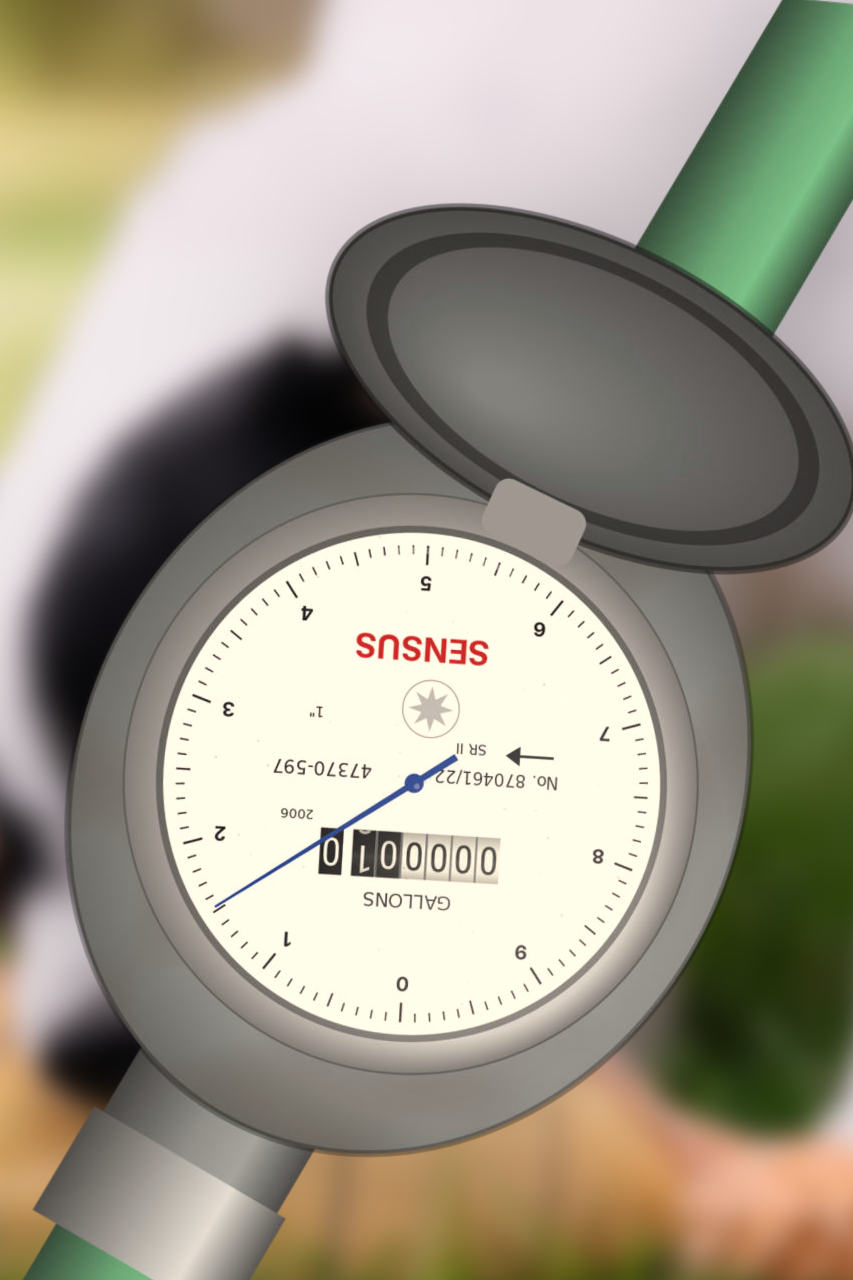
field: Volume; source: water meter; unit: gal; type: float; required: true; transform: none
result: 11.5 gal
